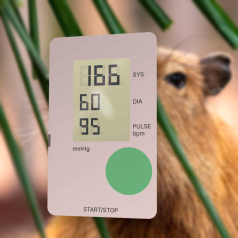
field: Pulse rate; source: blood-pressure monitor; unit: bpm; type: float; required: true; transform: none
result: 95 bpm
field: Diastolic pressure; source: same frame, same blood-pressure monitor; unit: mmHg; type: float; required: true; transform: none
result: 60 mmHg
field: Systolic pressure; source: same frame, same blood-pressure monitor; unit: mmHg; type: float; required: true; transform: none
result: 166 mmHg
